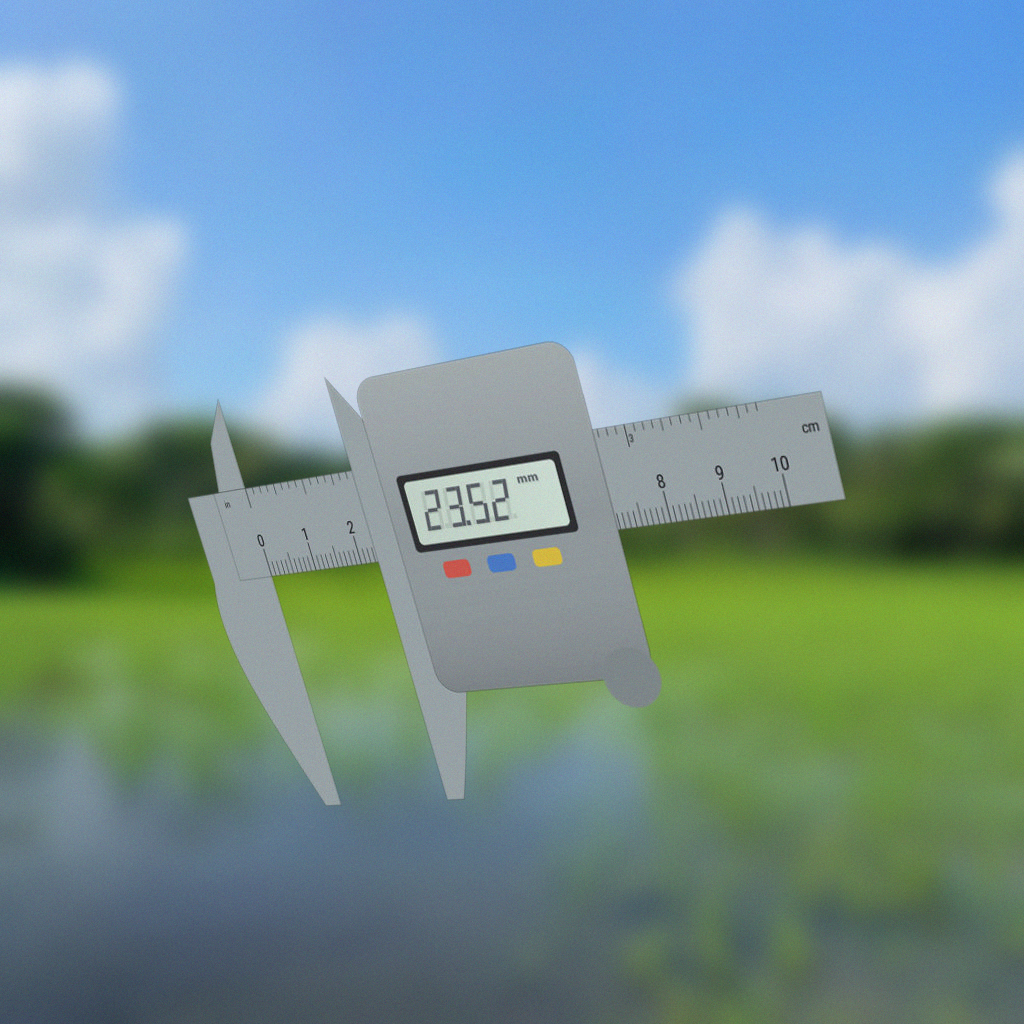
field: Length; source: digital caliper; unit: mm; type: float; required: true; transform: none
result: 23.52 mm
